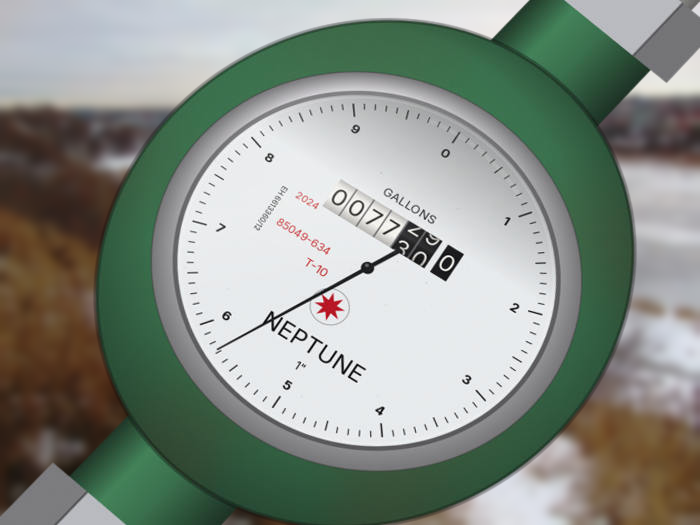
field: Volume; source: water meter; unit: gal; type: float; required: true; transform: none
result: 77295.7 gal
